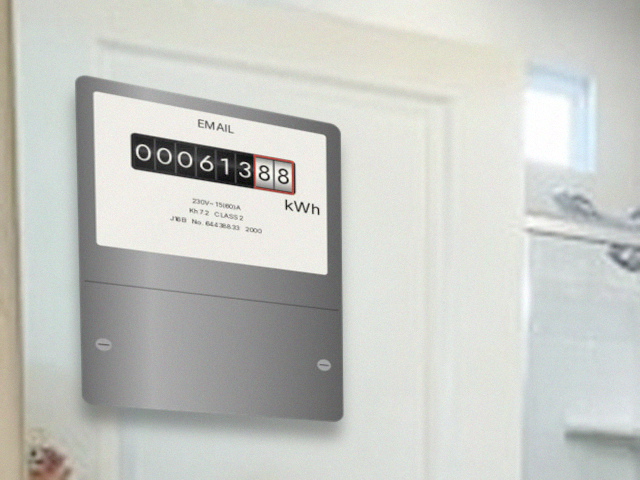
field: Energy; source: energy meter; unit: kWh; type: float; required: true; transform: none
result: 613.88 kWh
